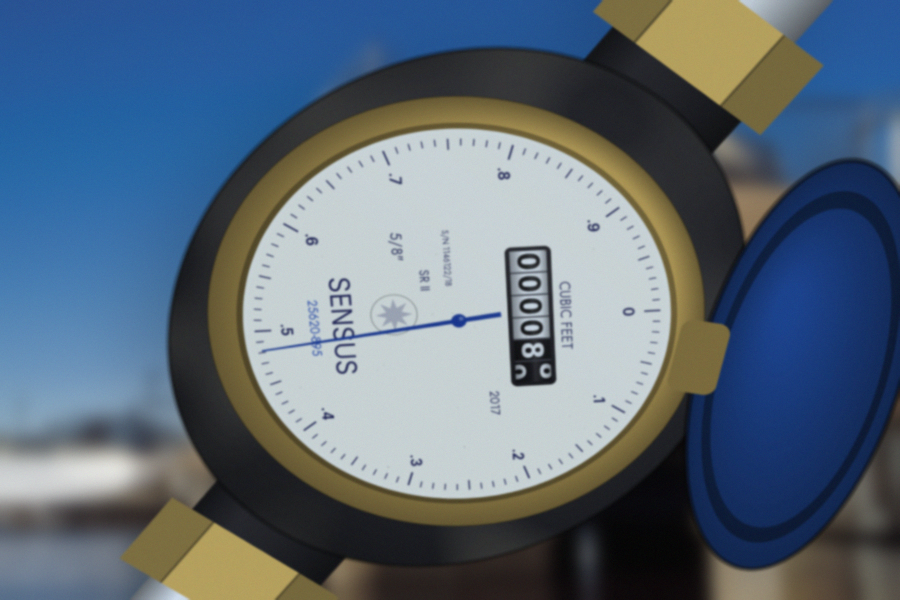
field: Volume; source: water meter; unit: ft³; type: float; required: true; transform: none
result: 88.48 ft³
